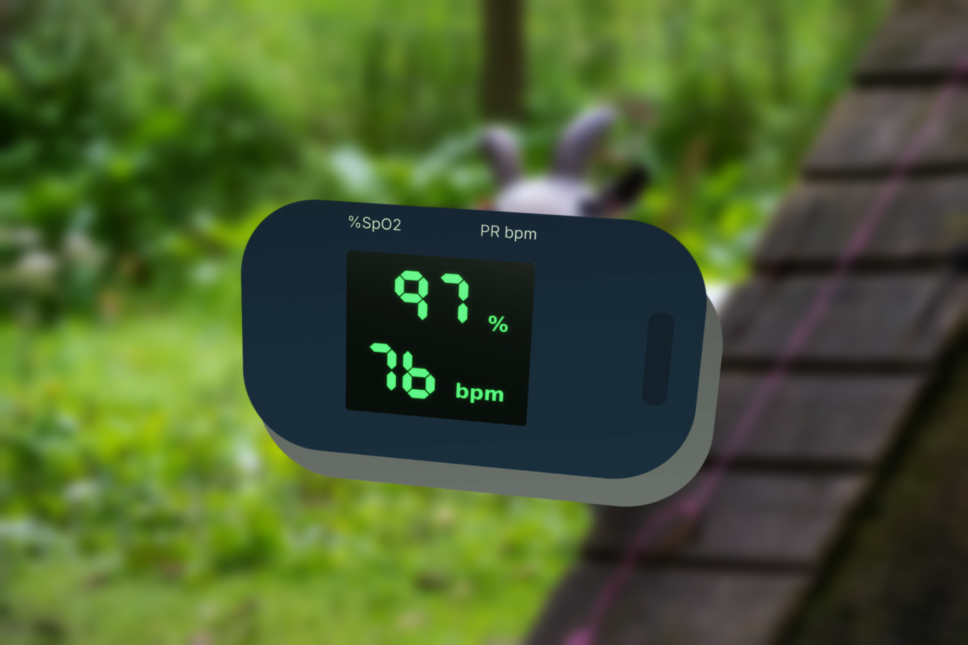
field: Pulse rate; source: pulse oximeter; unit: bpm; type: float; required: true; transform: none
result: 76 bpm
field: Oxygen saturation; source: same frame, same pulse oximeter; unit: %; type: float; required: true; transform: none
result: 97 %
